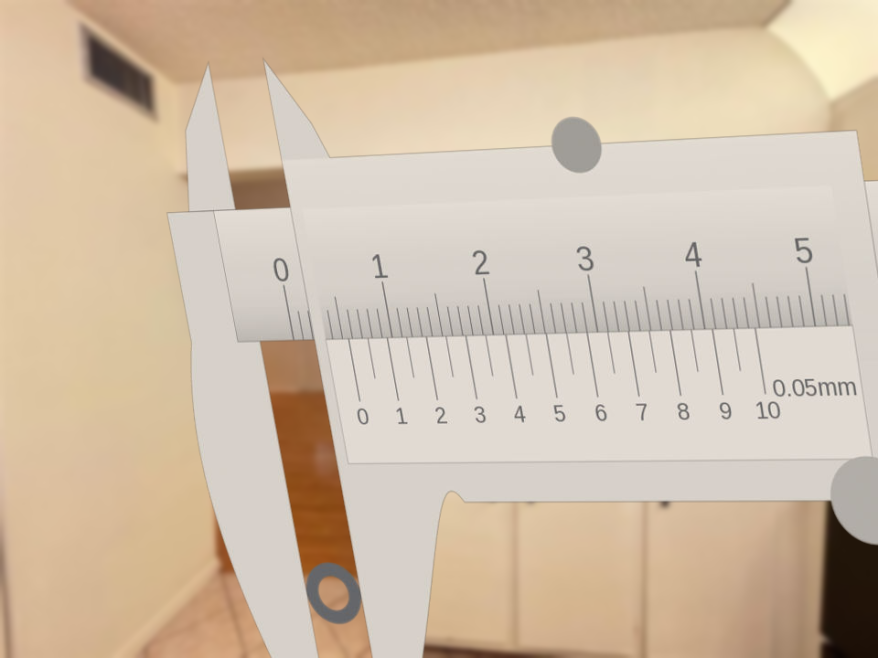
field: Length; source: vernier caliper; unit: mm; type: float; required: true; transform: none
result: 5.6 mm
